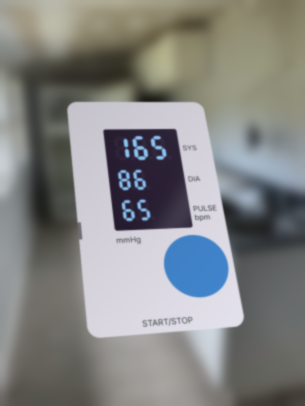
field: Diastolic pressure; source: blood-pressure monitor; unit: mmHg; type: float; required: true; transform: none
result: 86 mmHg
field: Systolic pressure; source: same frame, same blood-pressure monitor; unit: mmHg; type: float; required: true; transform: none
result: 165 mmHg
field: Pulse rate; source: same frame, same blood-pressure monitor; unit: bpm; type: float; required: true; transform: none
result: 65 bpm
